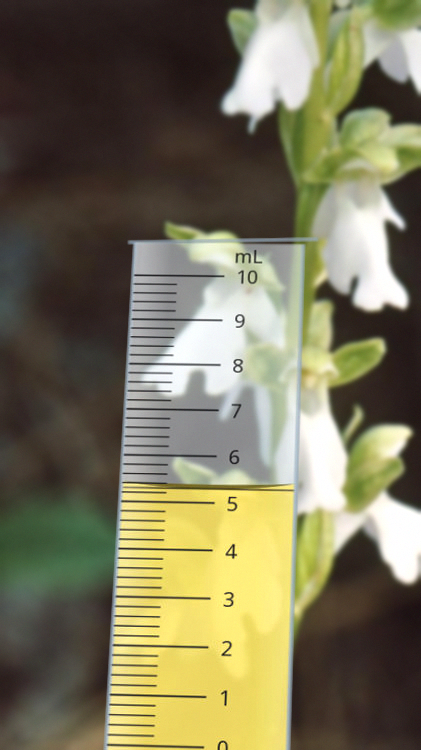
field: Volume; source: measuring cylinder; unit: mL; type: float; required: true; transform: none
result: 5.3 mL
